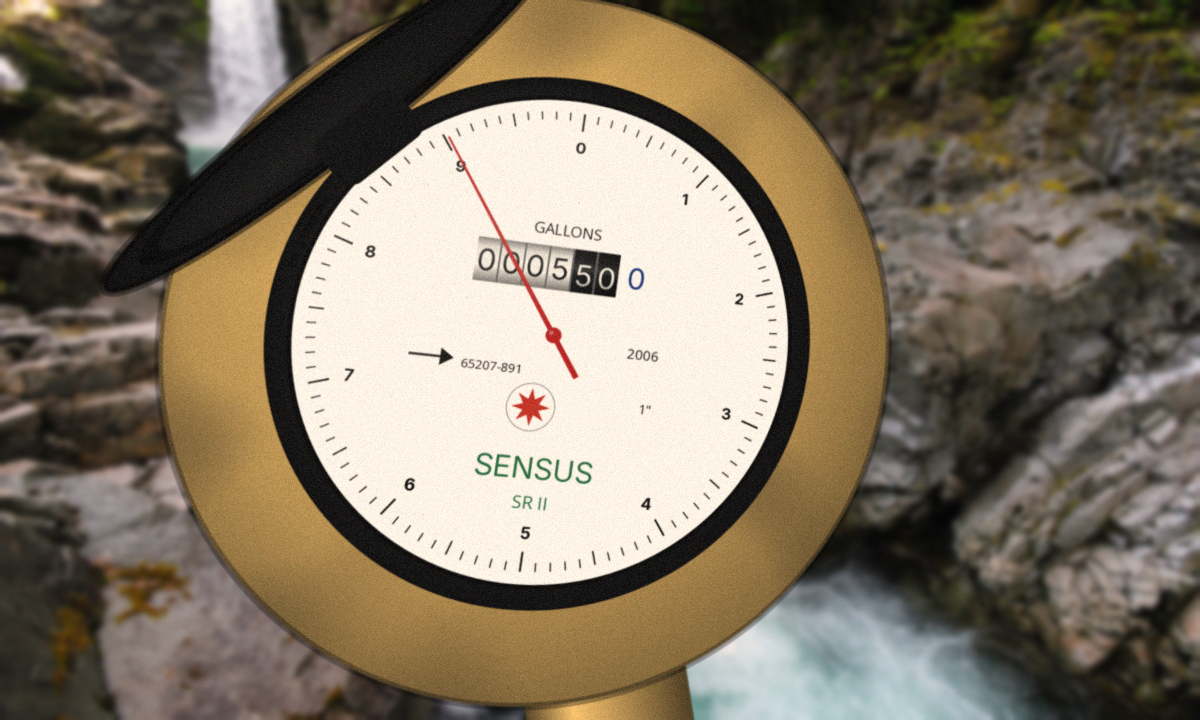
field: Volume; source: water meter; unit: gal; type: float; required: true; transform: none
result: 5499.0 gal
